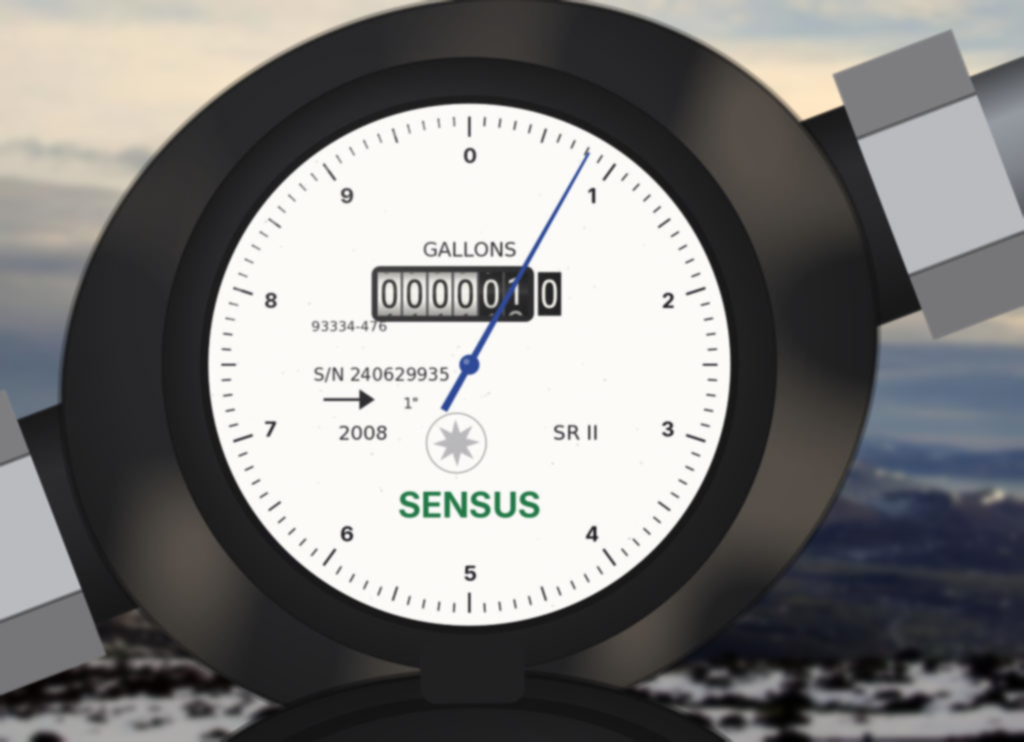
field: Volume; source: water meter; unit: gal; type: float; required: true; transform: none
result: 10.8 gal
